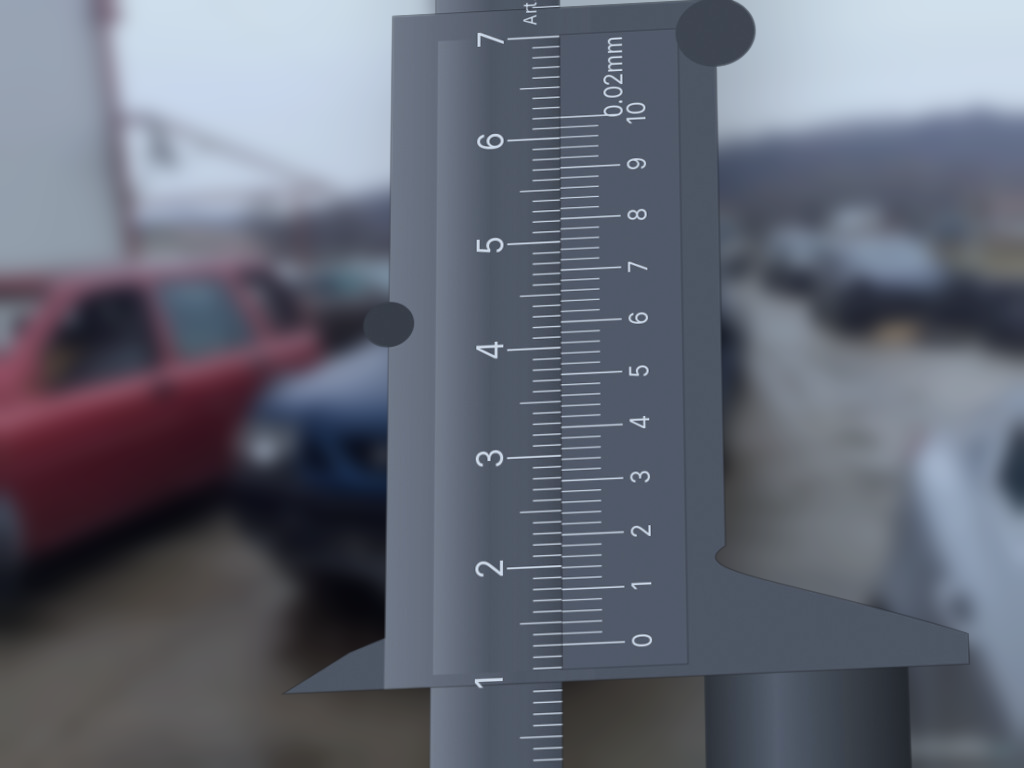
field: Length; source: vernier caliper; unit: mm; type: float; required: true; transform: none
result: 13.0 mm
